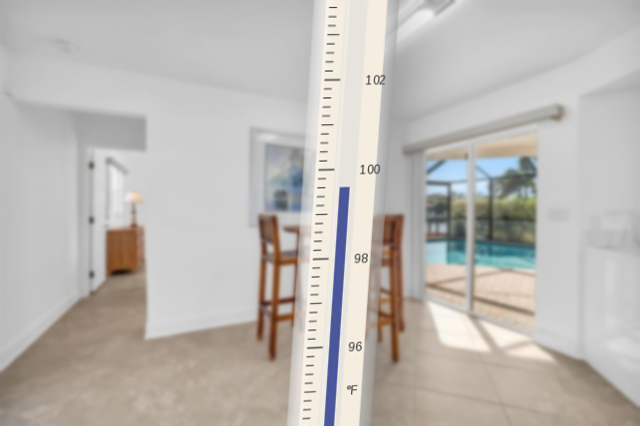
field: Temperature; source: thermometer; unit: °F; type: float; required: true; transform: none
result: 99.6 °F
